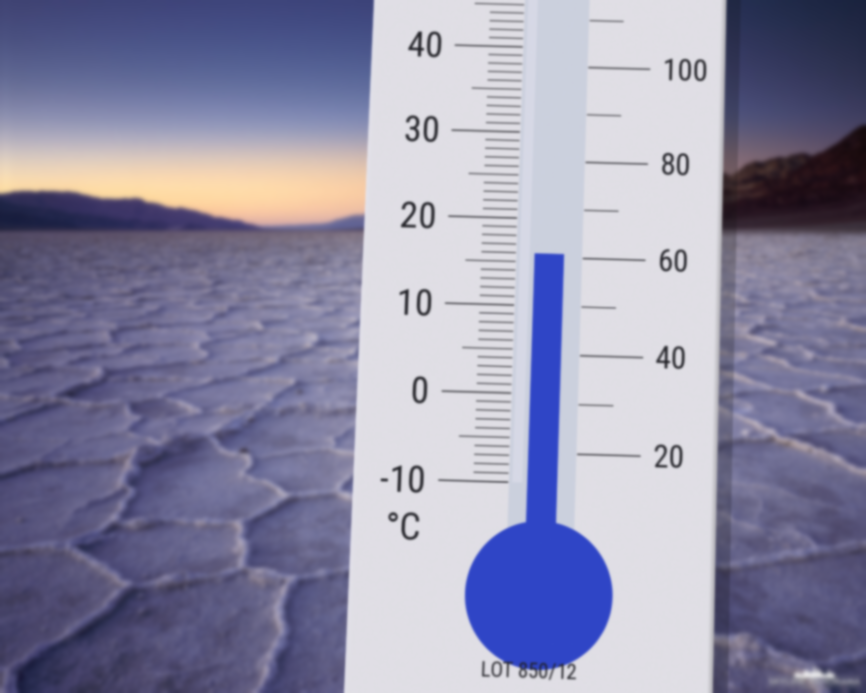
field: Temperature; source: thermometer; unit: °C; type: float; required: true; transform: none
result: 16 °C
